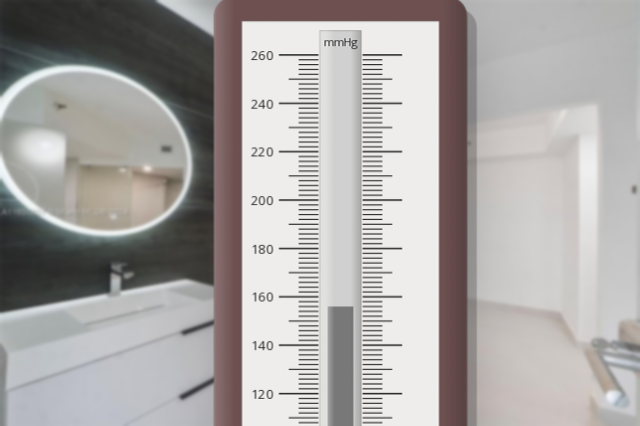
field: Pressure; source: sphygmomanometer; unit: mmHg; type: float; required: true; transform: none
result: 156 mmHg
